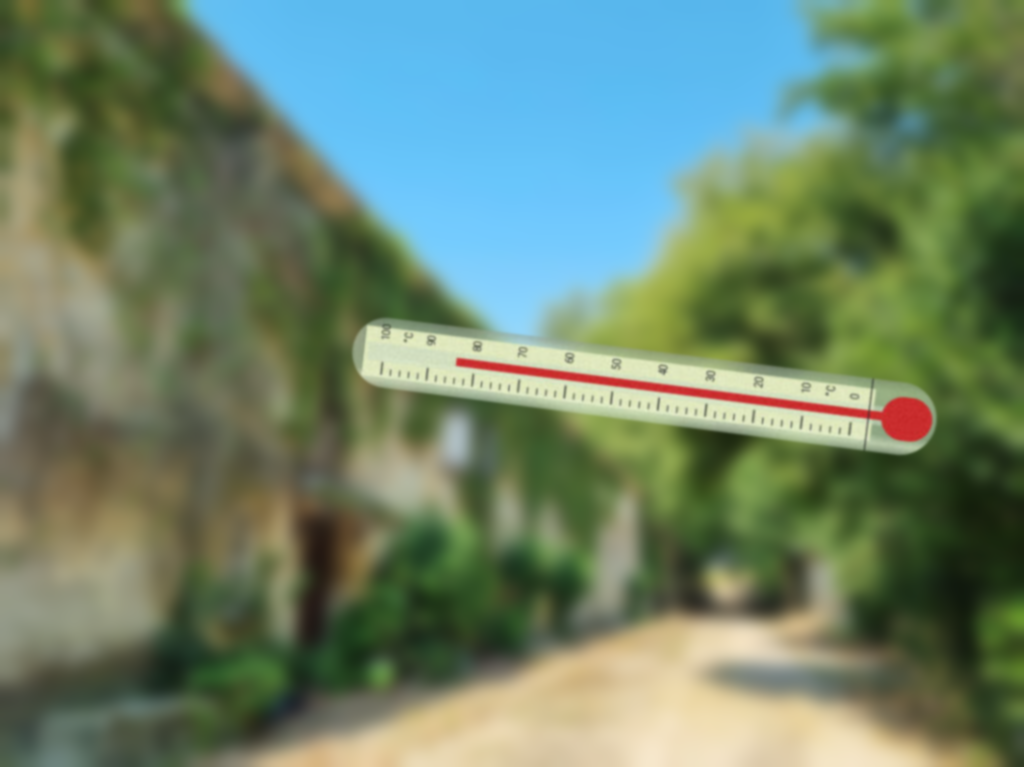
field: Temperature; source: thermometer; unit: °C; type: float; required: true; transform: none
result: 84 °C
